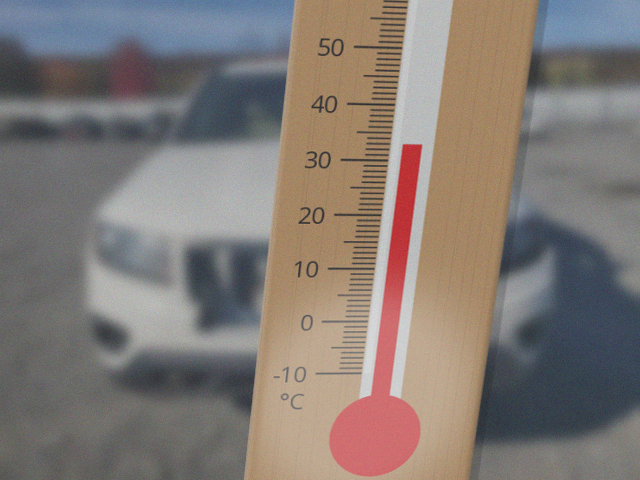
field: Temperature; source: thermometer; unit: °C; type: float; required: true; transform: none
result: 33 °C
